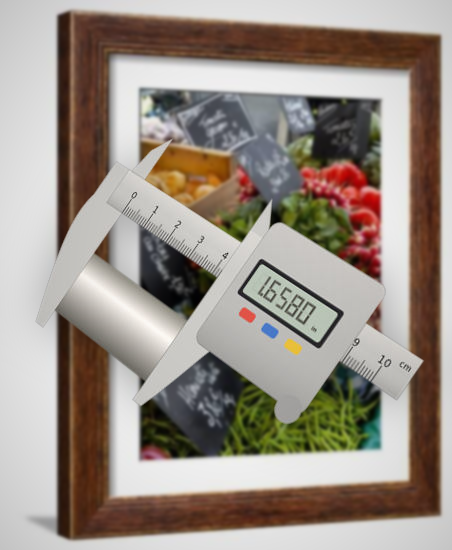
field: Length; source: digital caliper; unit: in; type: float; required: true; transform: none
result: 1.6580 in
